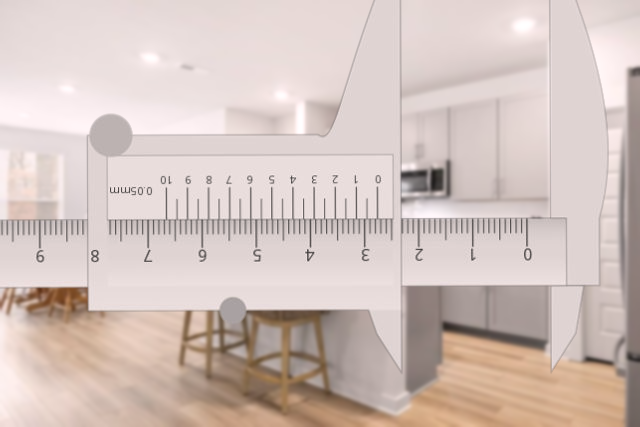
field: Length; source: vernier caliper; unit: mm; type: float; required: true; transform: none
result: 27.6 mm
